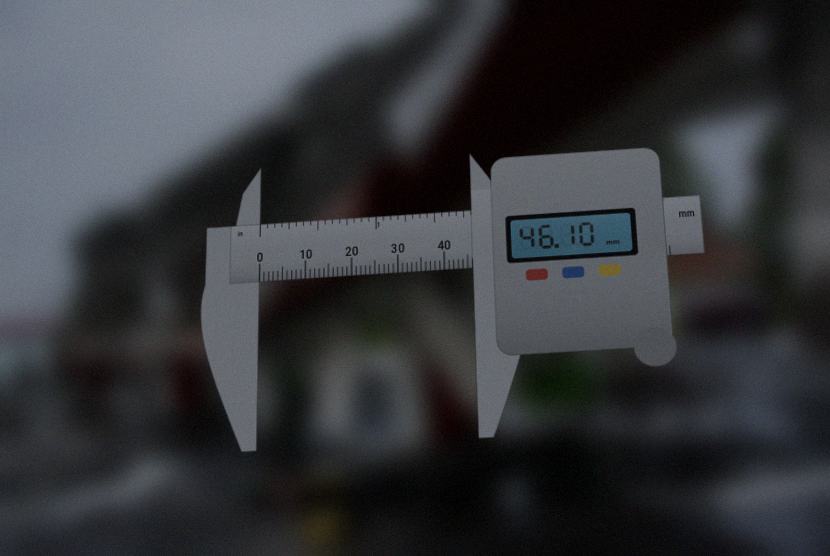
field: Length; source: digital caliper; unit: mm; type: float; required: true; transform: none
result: 46.10 mm
